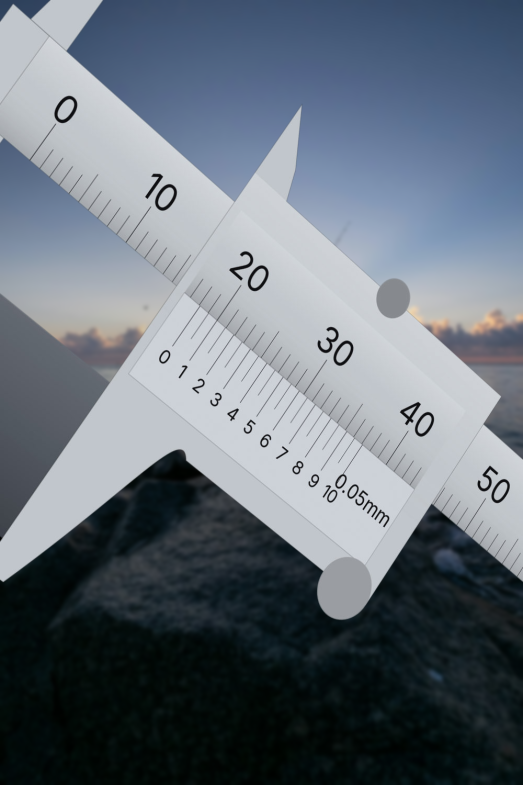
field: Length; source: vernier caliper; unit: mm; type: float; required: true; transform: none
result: 18.1 mm
